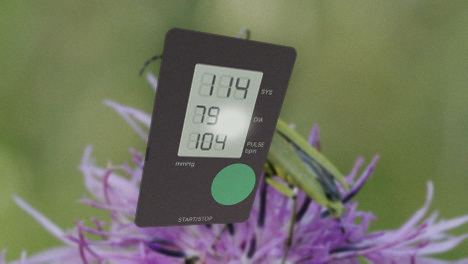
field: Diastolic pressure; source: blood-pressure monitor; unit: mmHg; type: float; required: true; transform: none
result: 79 mmHg
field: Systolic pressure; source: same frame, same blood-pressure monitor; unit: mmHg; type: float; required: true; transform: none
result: 114 mmHg
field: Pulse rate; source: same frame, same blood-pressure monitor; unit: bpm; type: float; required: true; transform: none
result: 104 bpm
